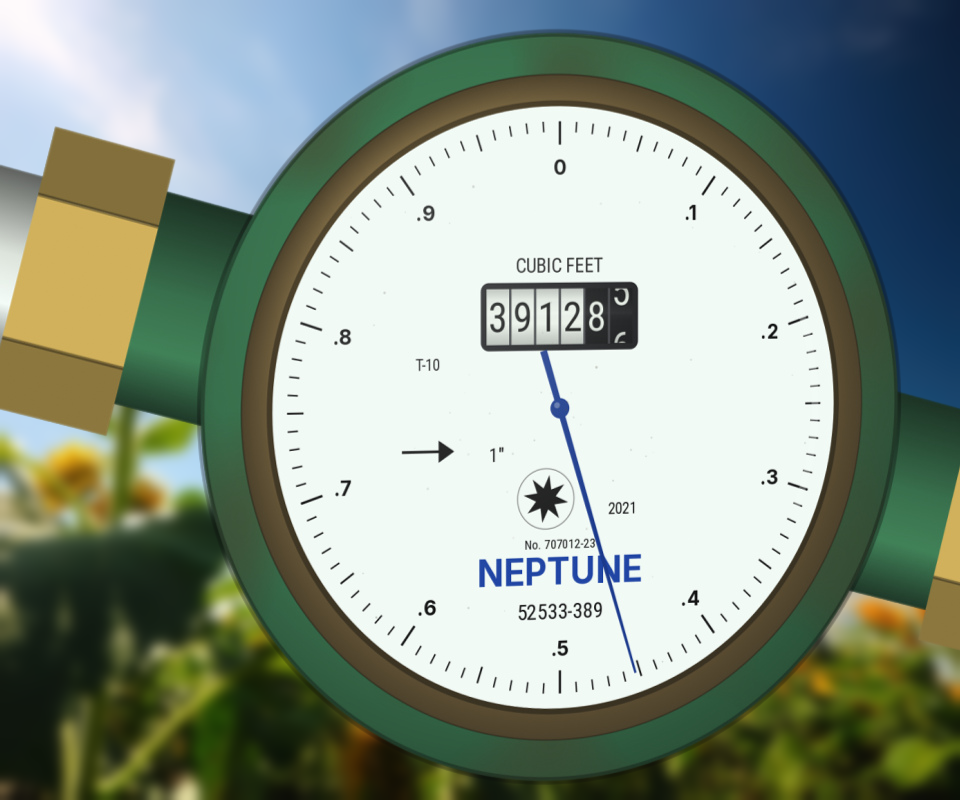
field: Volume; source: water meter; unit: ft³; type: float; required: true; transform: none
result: 391285.45 ft³
